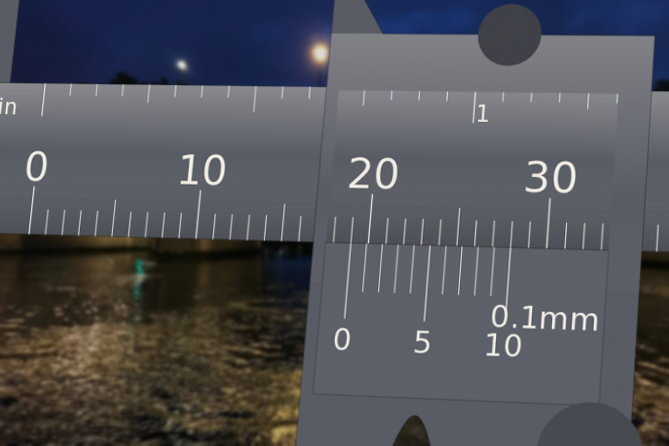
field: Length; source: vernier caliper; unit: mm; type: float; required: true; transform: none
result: 19.0 mm
